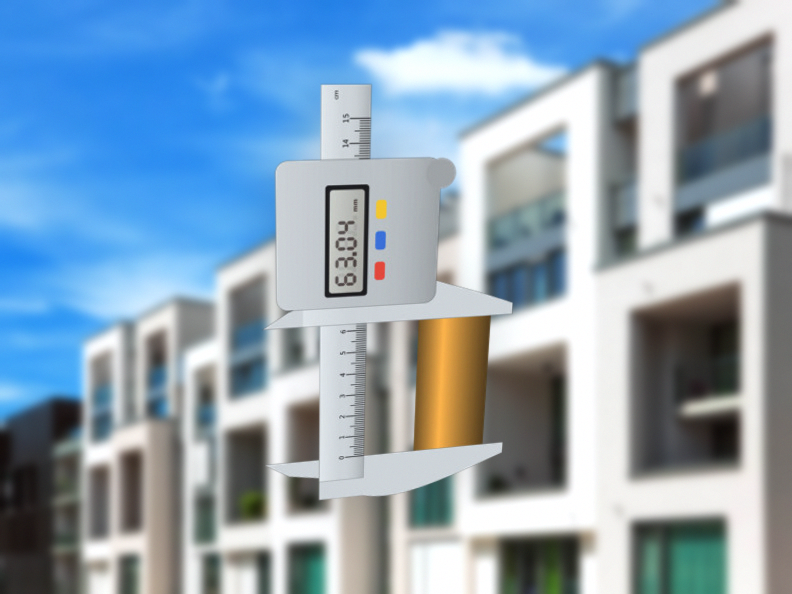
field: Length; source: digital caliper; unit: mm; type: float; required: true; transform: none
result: 63.04 mm
